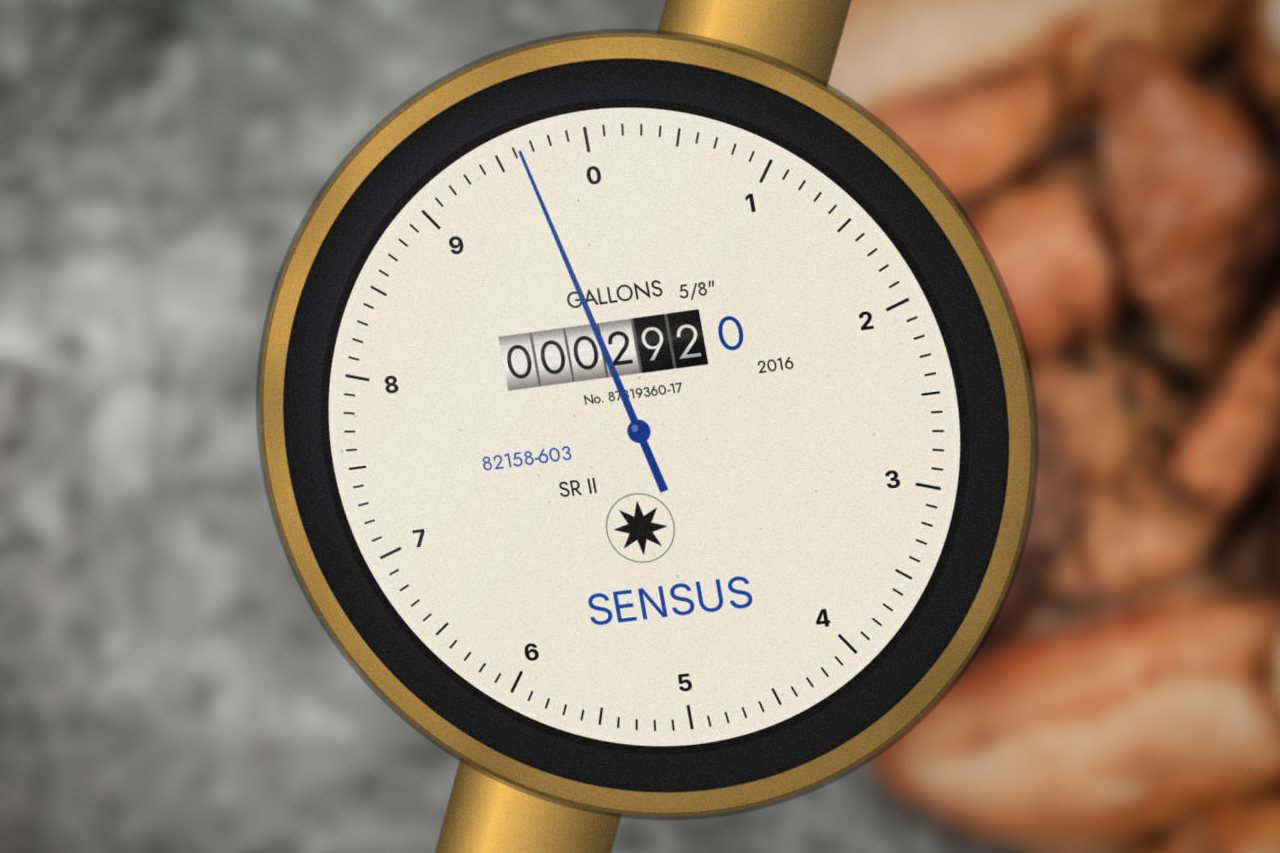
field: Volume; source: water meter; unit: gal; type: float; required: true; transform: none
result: 2919.6 gal
